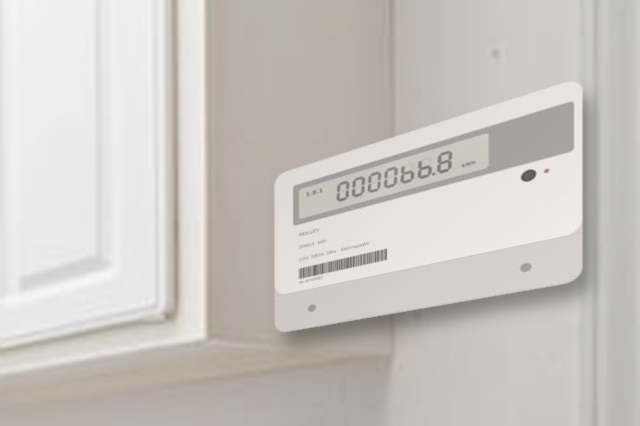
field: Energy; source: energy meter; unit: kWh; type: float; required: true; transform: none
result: 66.8 kWh
